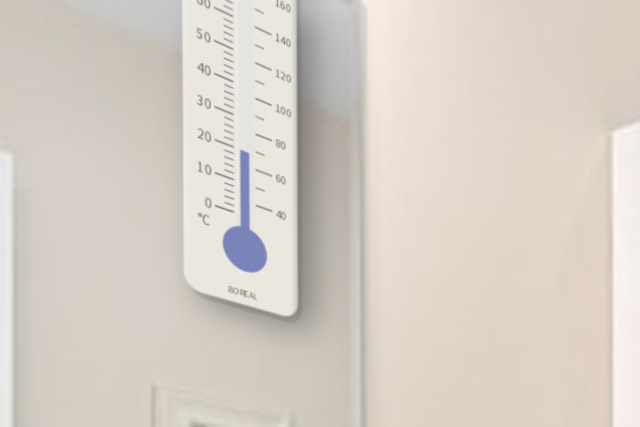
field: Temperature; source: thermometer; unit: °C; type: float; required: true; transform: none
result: 20 °C
